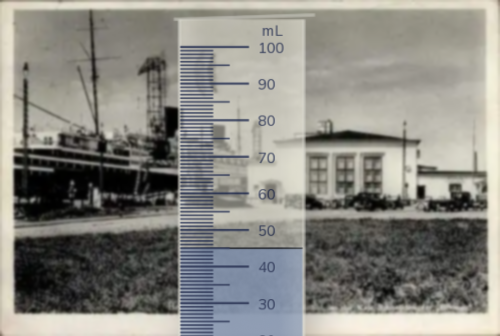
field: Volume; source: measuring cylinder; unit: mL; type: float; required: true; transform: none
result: 45 mL
